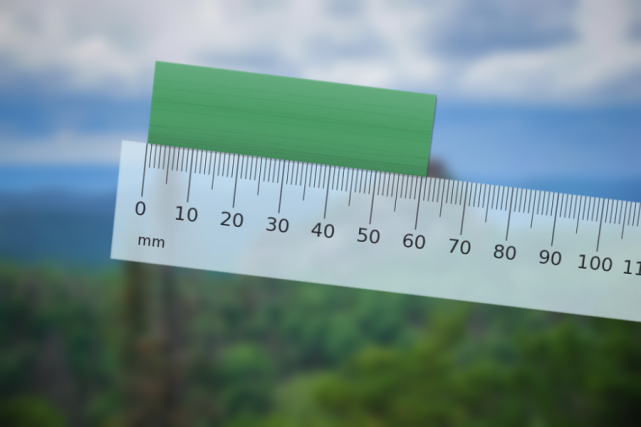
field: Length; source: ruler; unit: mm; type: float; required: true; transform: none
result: 61 mm
